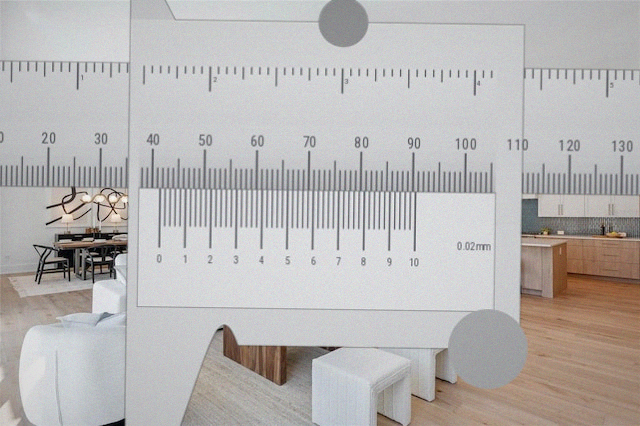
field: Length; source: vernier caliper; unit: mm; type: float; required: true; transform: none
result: 41.5 mm
